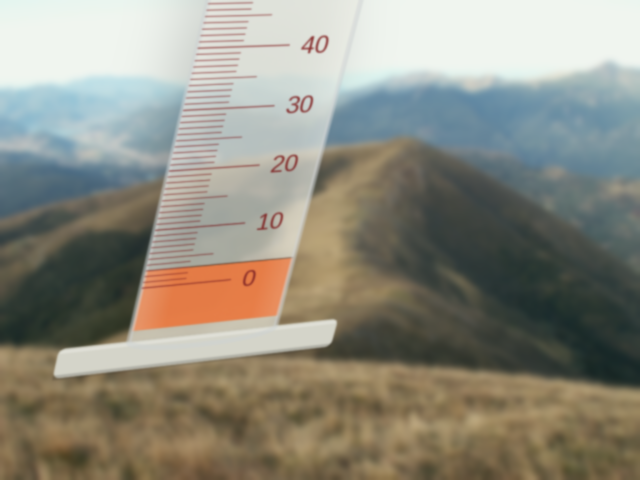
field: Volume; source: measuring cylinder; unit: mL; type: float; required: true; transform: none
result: 3 mL
